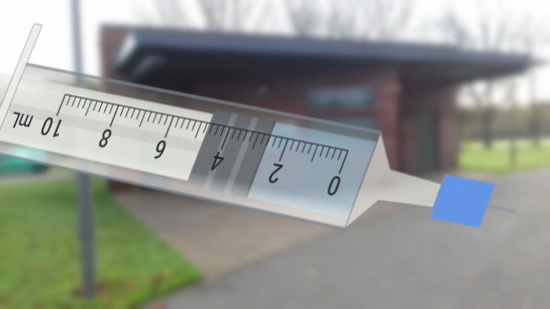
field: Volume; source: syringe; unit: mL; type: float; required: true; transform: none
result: 2.6 mL
